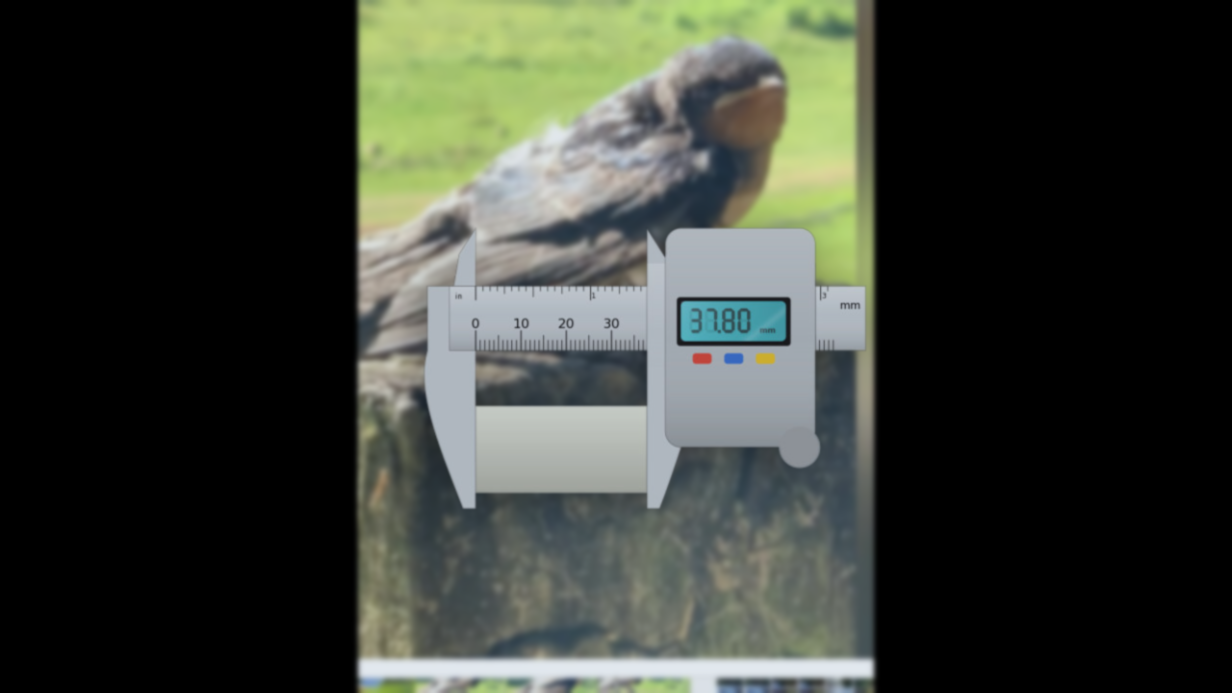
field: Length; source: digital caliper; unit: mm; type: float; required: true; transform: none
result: 37.80 mm
